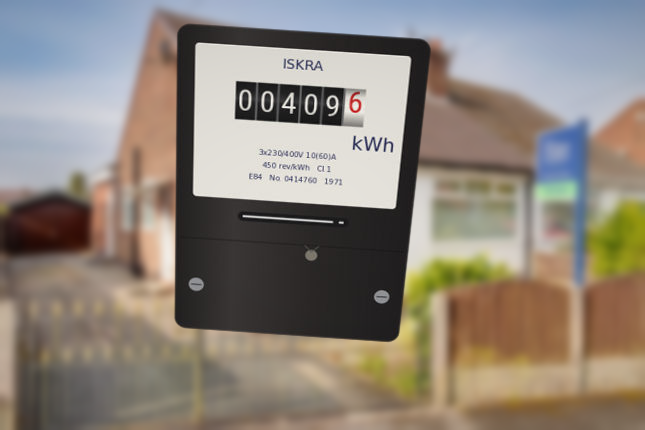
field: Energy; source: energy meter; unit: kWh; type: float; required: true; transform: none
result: 409.6 kWh
